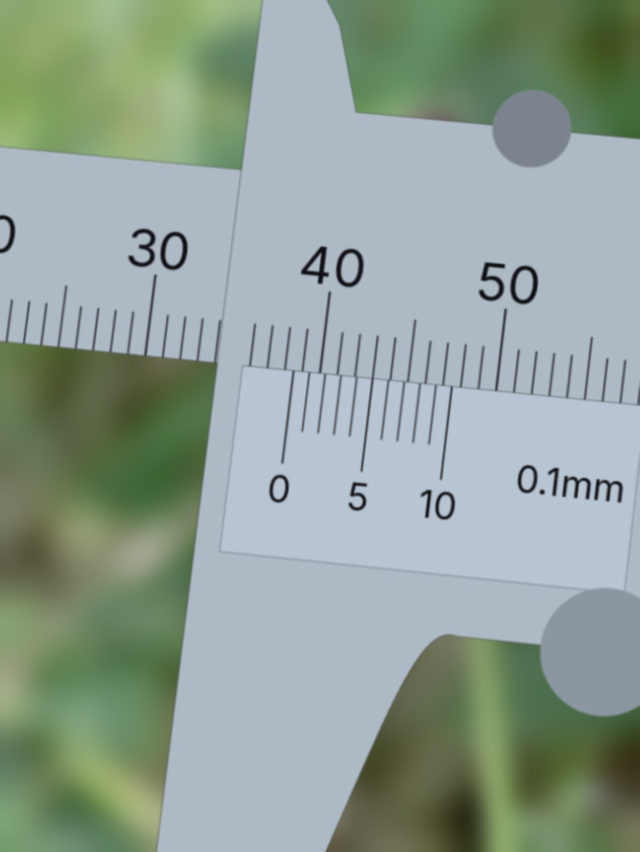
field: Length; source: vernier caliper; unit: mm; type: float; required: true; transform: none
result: 38.5 mm
